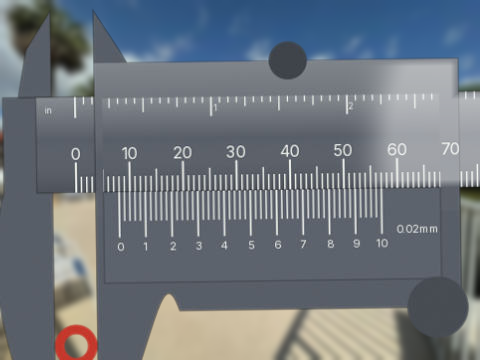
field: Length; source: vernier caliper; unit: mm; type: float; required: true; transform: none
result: 8.0 mm
